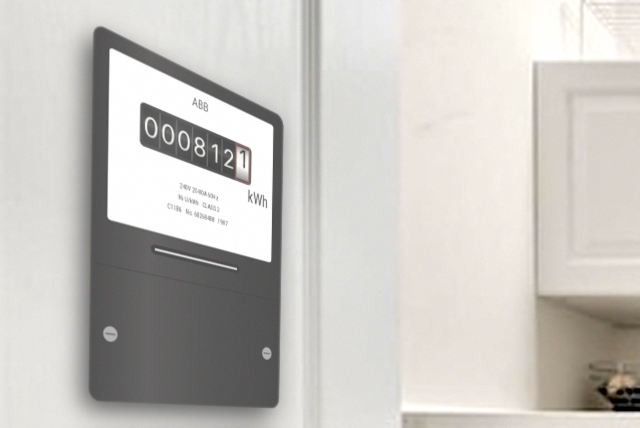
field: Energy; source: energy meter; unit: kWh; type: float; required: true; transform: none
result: 812.1 kWh
